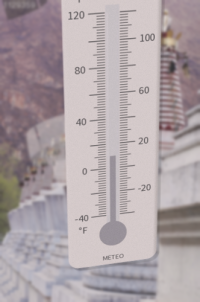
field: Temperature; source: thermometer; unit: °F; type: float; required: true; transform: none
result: 10 °F
